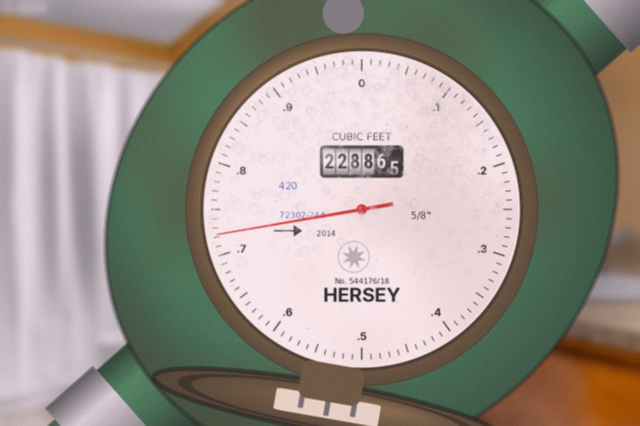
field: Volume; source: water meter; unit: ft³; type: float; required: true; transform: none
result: 228864.72 ft³
